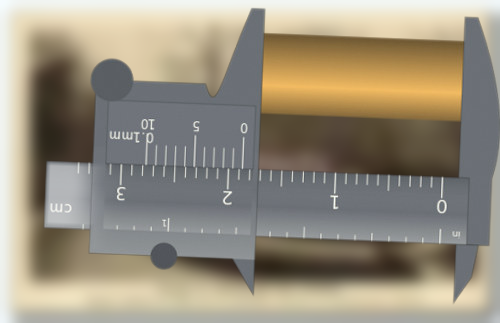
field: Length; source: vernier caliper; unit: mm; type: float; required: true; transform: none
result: 18.7 mm
